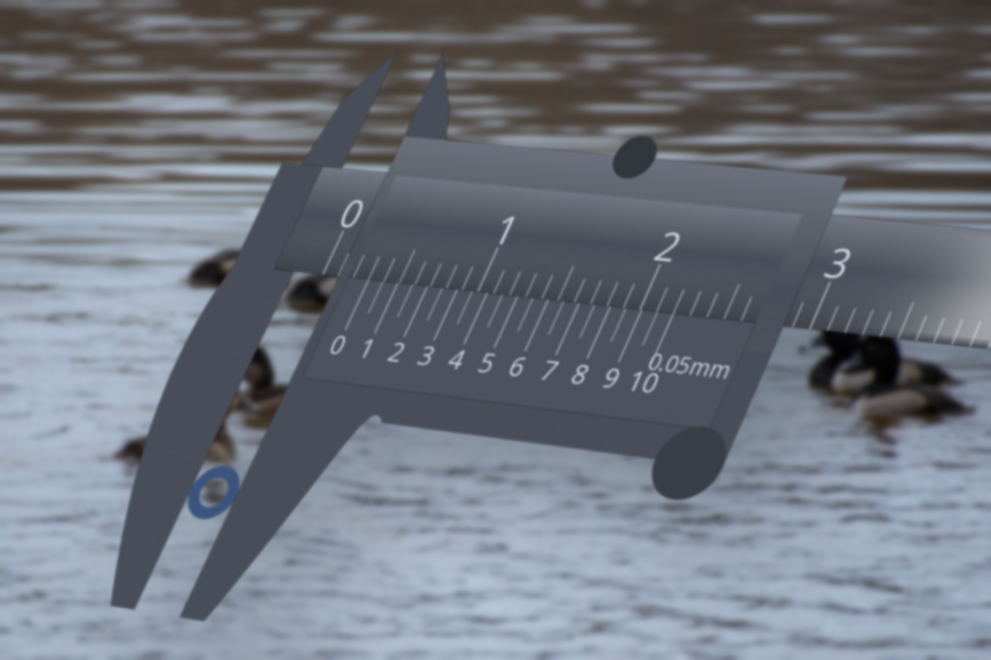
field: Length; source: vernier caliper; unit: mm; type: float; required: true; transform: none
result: 3.0 mm
